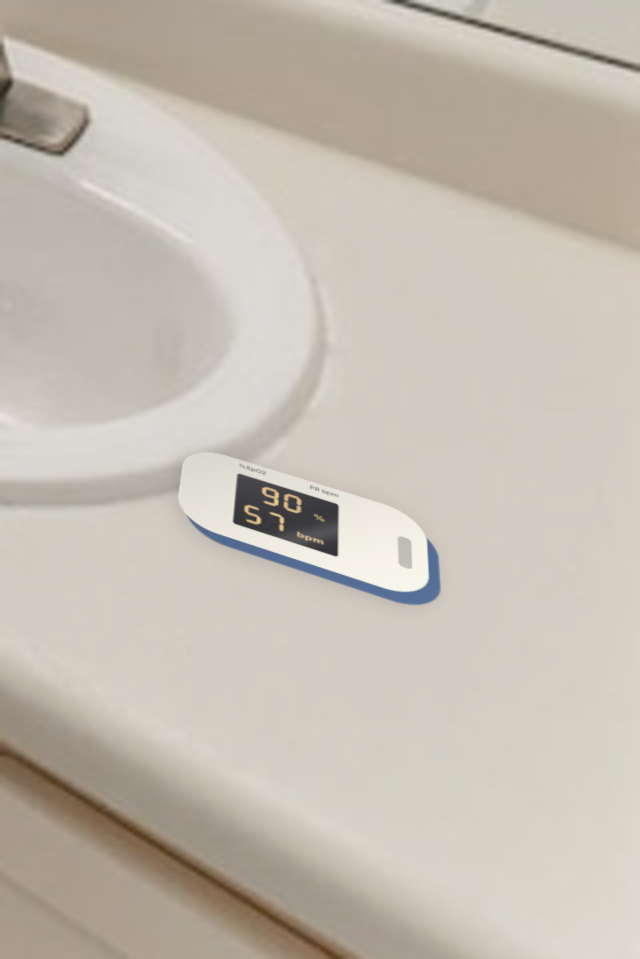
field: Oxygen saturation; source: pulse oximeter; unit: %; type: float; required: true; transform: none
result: 90 %
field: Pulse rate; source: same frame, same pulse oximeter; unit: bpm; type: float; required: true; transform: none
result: 57 bpm
